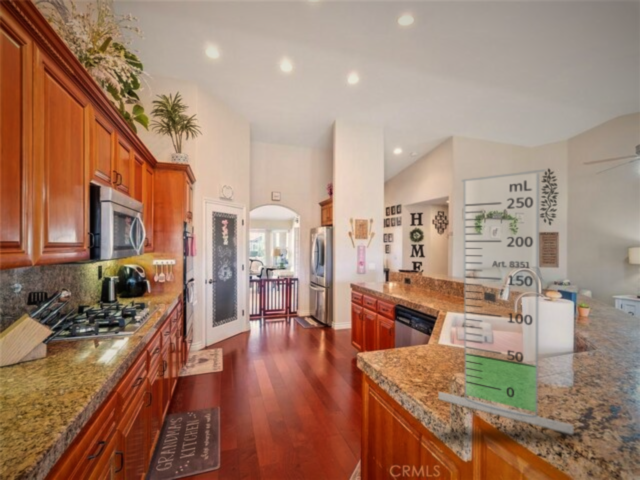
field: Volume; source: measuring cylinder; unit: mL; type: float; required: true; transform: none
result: 40 mL
